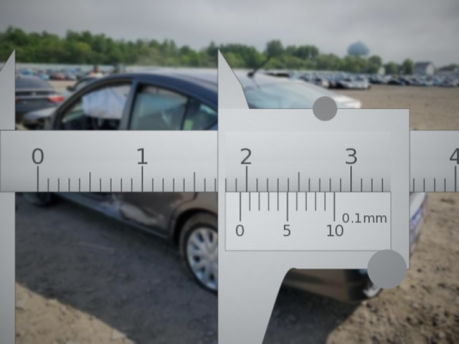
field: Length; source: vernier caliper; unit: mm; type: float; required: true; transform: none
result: 19.4 mm
